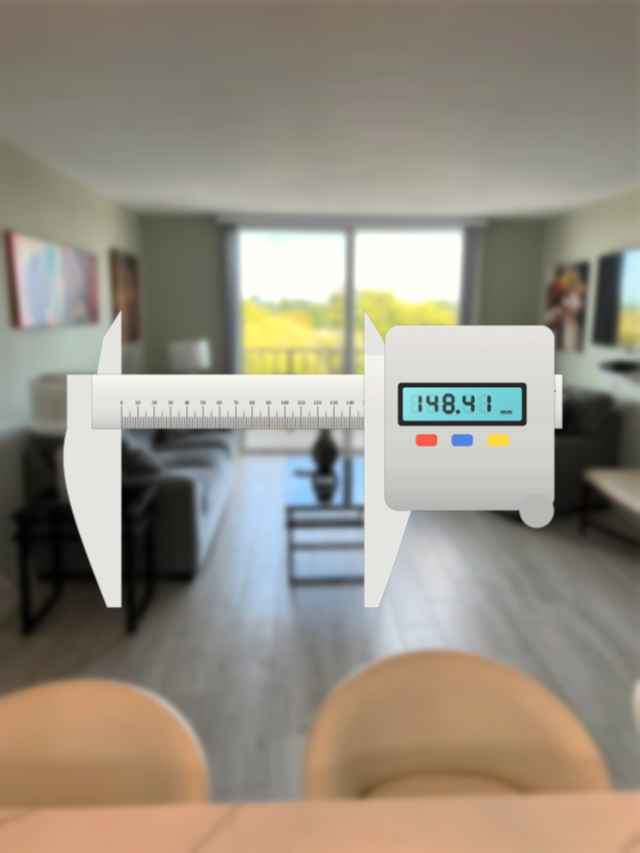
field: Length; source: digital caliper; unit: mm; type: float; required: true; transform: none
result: 148.41 mm
